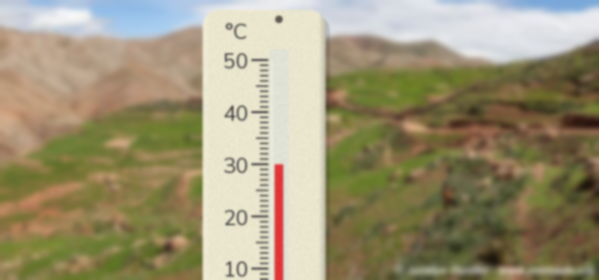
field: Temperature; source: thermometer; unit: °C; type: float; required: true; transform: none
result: 30 °C
